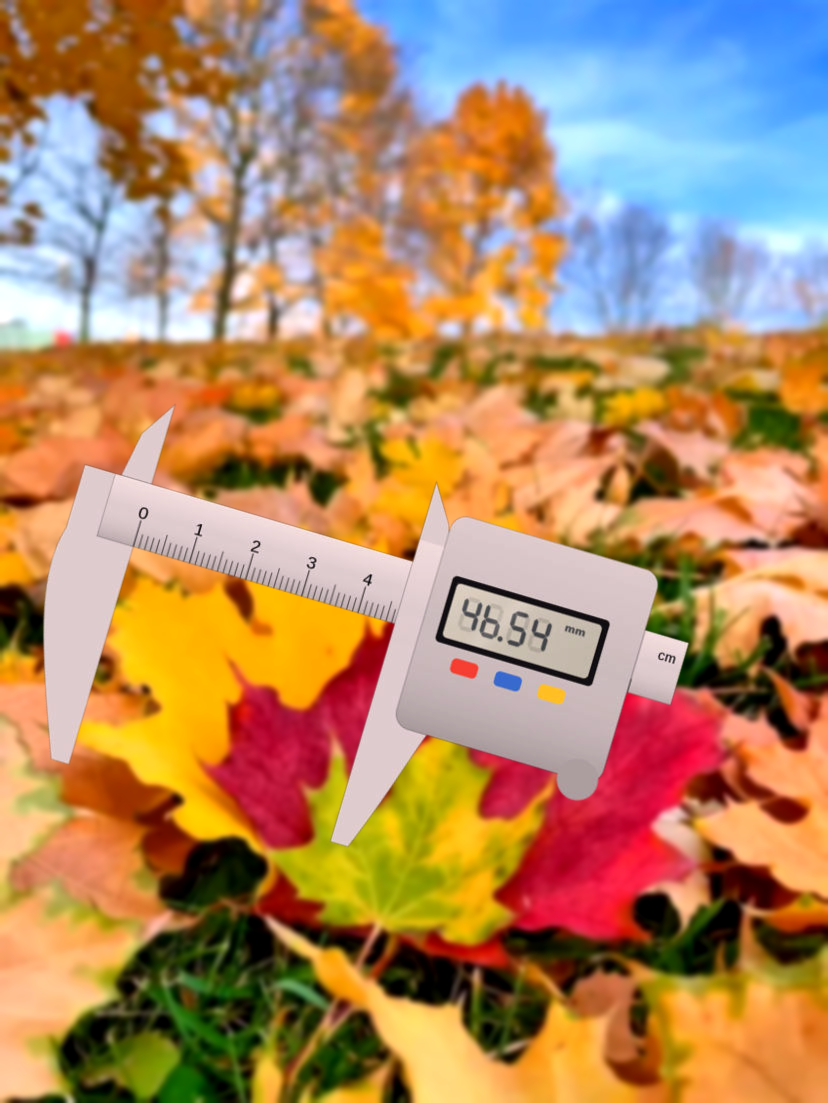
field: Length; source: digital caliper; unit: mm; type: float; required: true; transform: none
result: 46.54 mm
